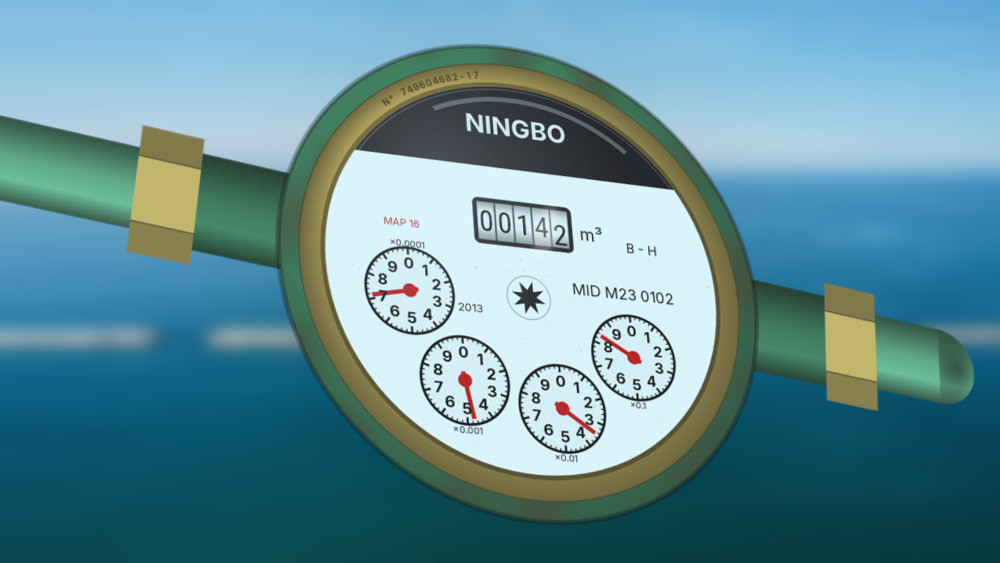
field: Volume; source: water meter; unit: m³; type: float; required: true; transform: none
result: 141.8347 m³
